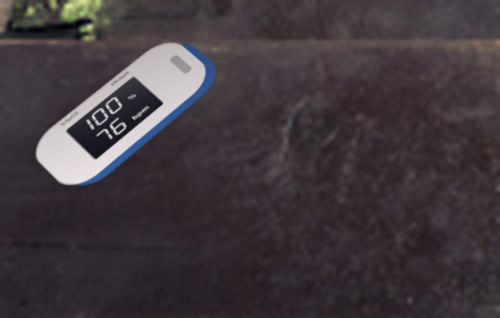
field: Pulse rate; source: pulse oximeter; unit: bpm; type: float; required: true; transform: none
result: 76 bpm
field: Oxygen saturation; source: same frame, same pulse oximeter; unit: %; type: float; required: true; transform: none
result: 100 %
